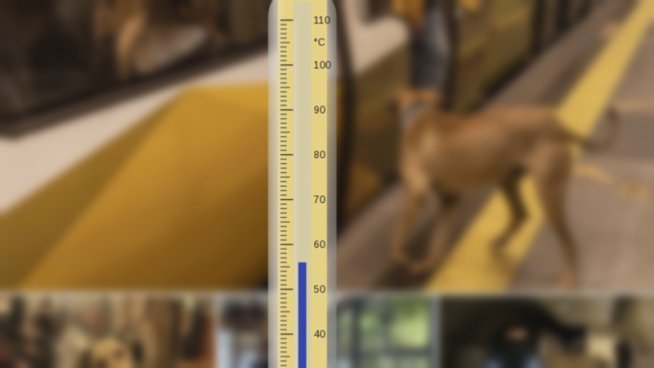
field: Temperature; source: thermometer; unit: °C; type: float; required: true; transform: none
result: 56 °C
